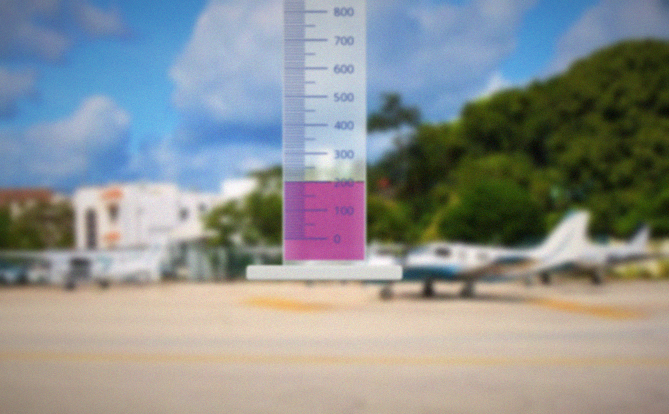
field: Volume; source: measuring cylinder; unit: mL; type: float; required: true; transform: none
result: 200 mL
